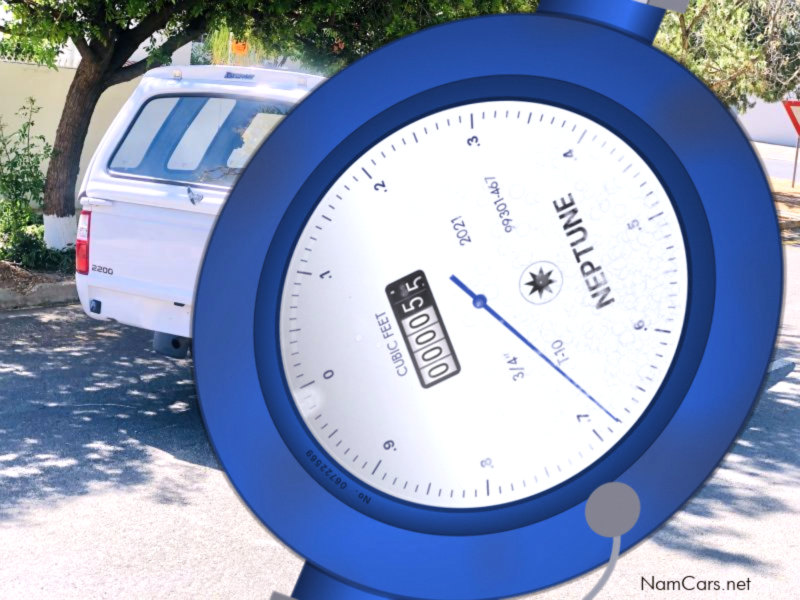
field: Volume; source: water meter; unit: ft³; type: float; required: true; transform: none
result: 54.68 ft³
